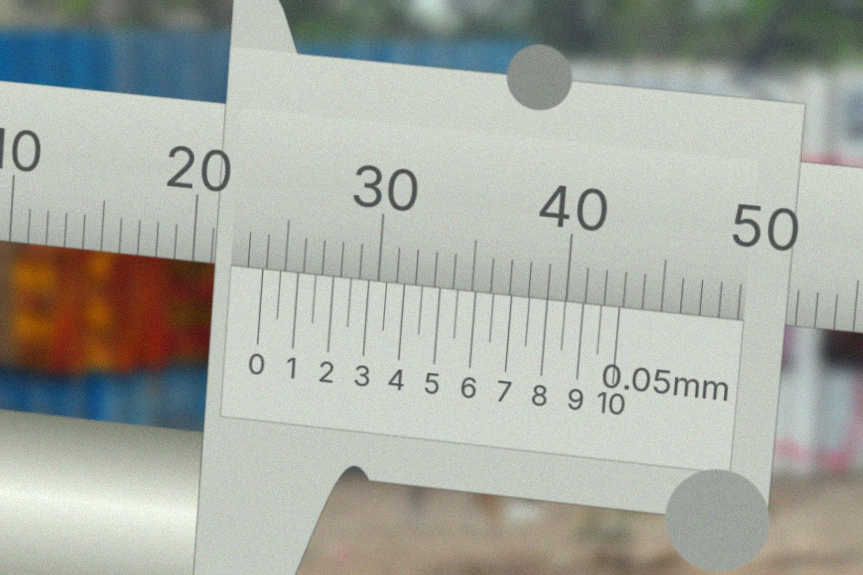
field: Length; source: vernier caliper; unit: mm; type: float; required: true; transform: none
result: 23.8 mm
